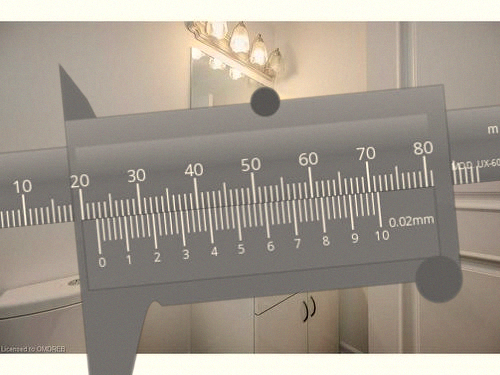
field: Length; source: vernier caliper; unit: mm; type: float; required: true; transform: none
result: 22.4 mm
